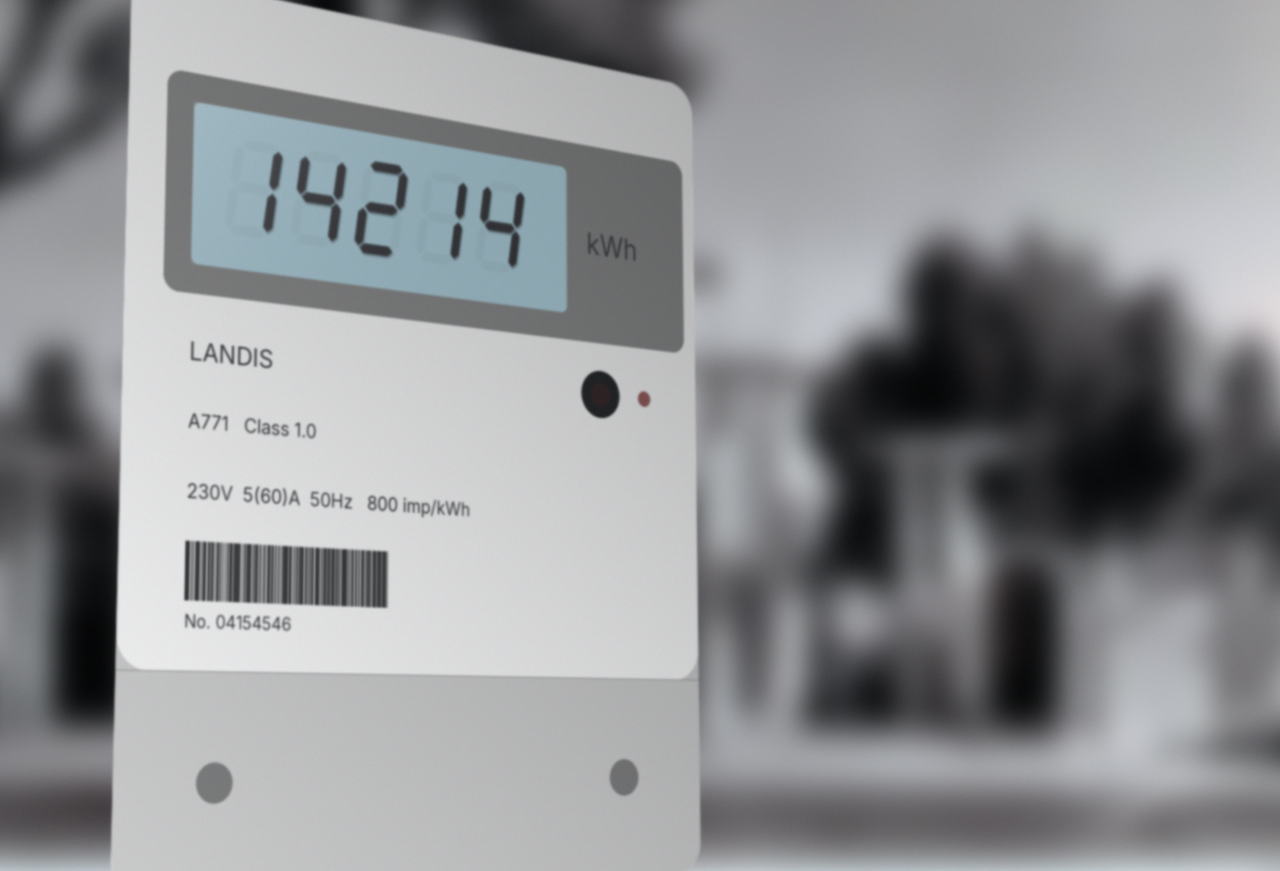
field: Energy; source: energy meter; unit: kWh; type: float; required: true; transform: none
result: 14214 kWh
